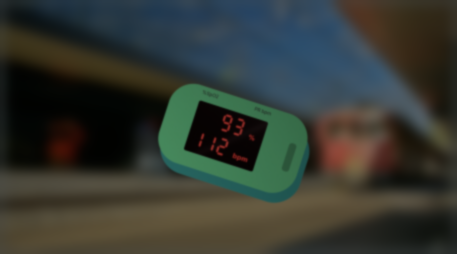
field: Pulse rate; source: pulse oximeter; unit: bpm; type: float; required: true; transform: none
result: 112 bpm
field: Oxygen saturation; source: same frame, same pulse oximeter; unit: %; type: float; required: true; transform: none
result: 93 %
